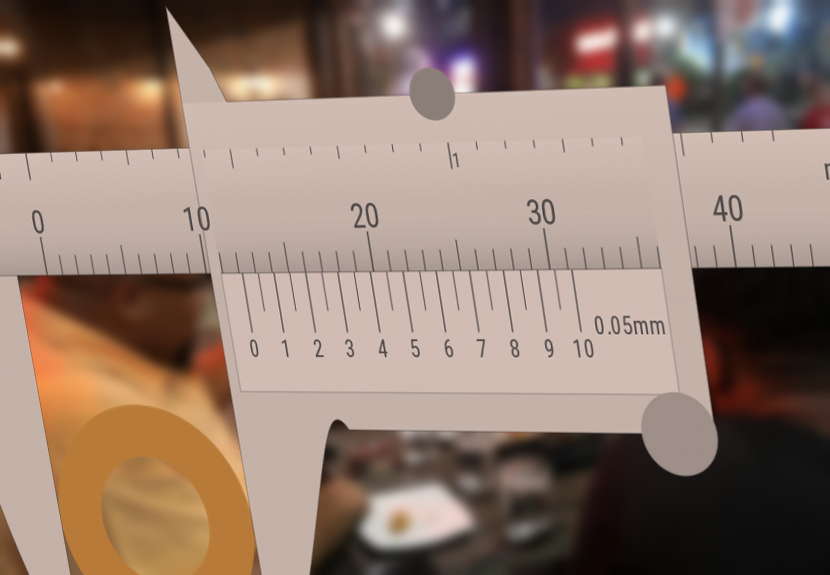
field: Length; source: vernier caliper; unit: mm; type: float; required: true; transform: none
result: 12.2 mm
